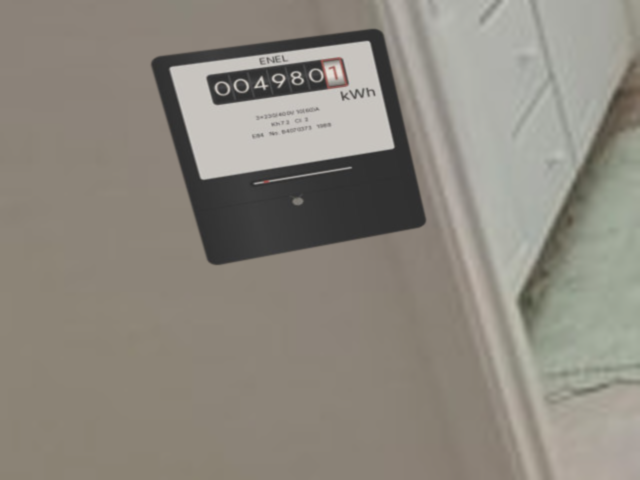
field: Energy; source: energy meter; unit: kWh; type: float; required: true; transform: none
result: 4980.1 kWh
